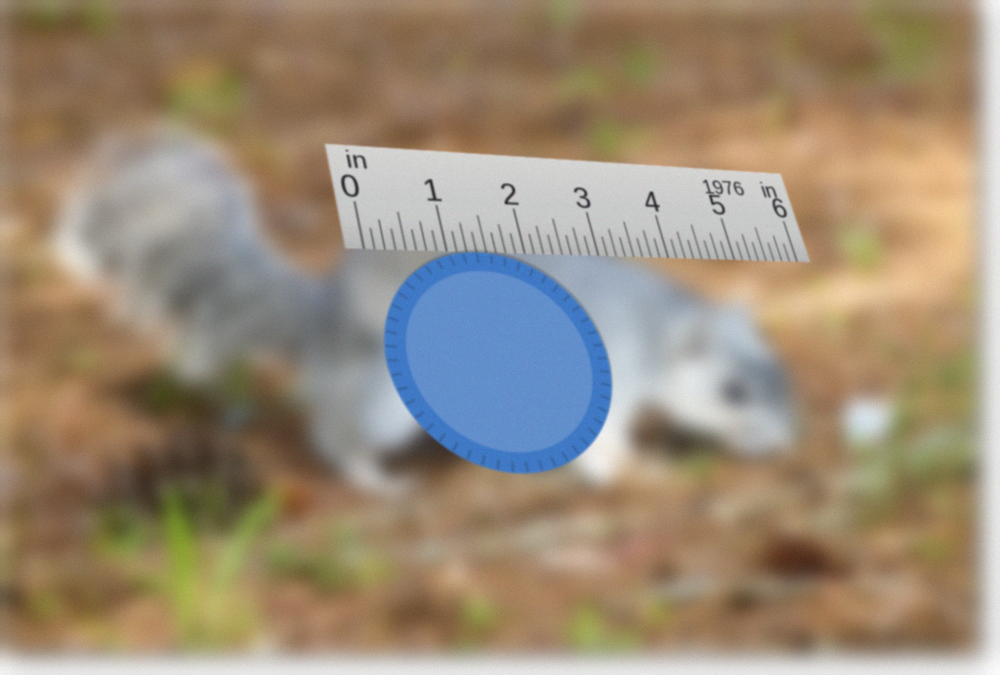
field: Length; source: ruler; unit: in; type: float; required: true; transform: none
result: 2.75 in
